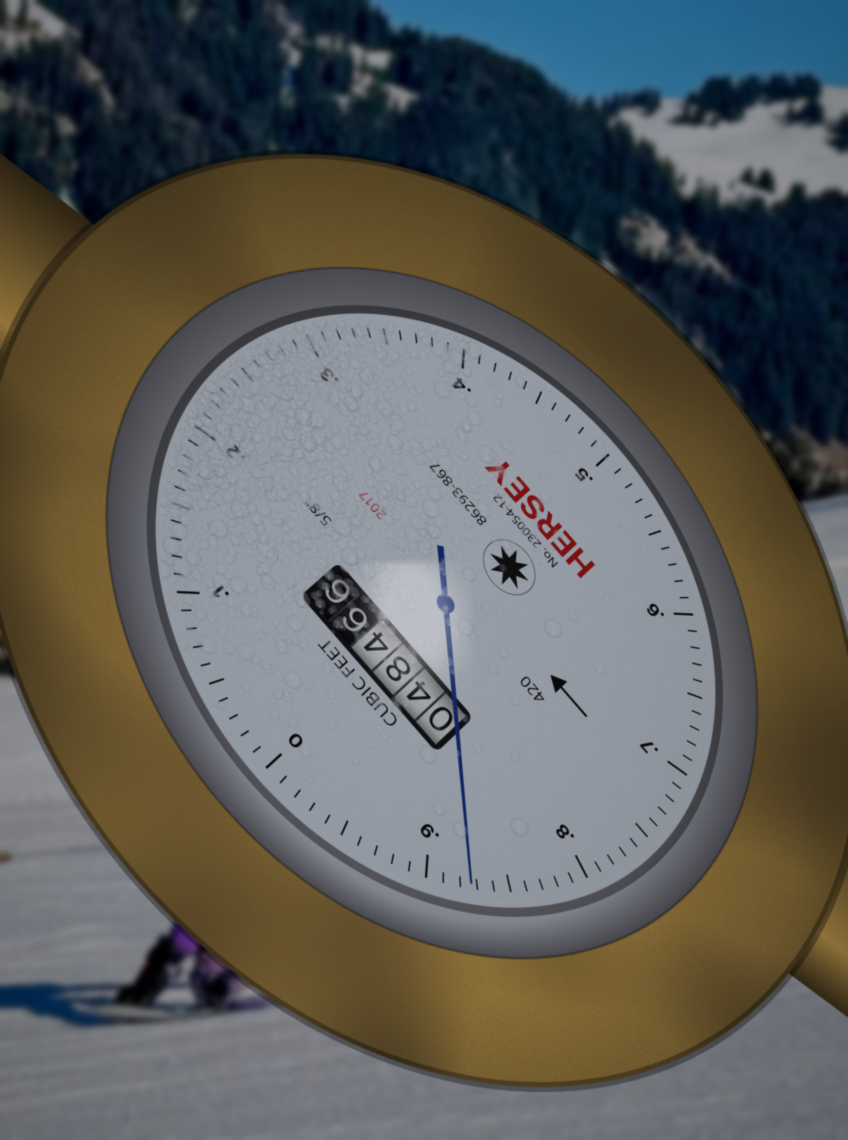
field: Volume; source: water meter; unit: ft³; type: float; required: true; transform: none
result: 48465.87 ft³
